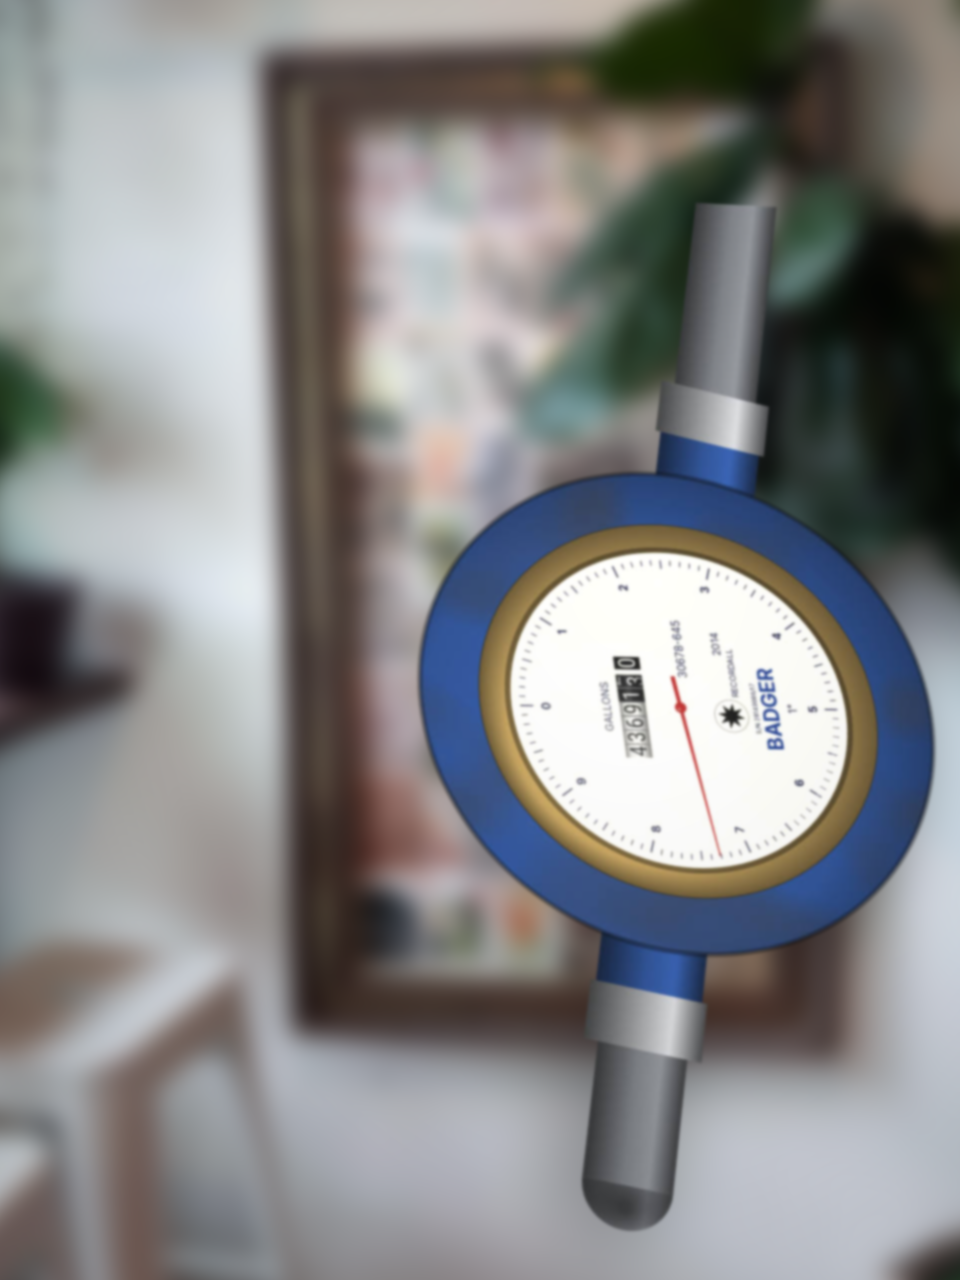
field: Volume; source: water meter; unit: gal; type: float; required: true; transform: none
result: 4369127.3 gal
